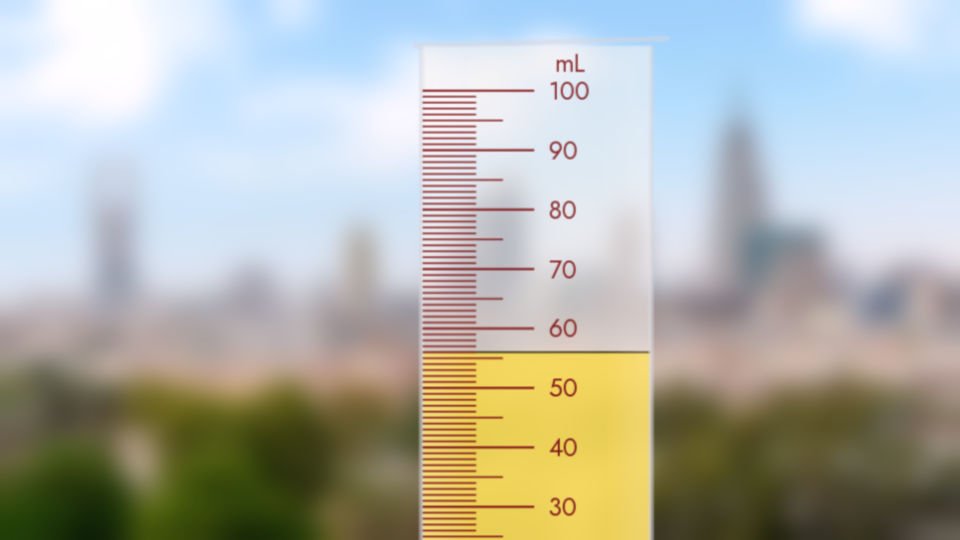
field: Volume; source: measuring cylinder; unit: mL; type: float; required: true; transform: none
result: 56 mL
